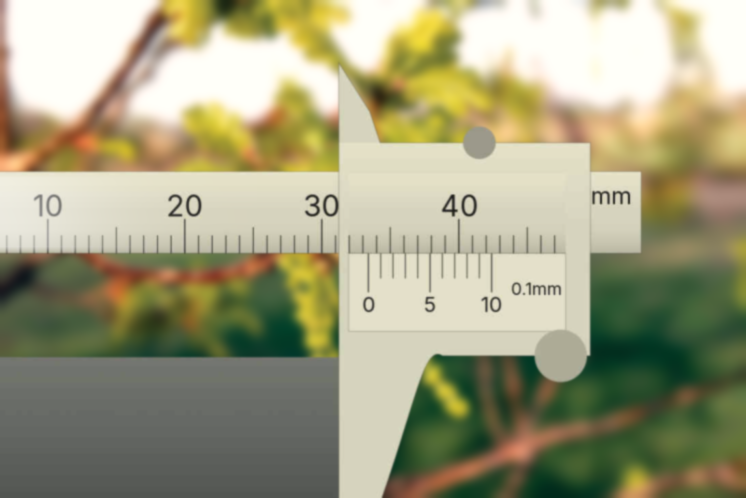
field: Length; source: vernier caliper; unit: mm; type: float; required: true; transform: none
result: 33.4 mm
